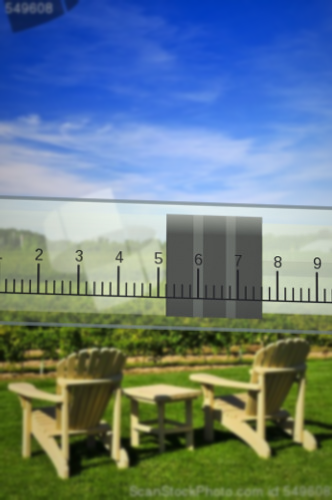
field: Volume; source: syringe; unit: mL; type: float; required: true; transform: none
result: 5.2 mL
